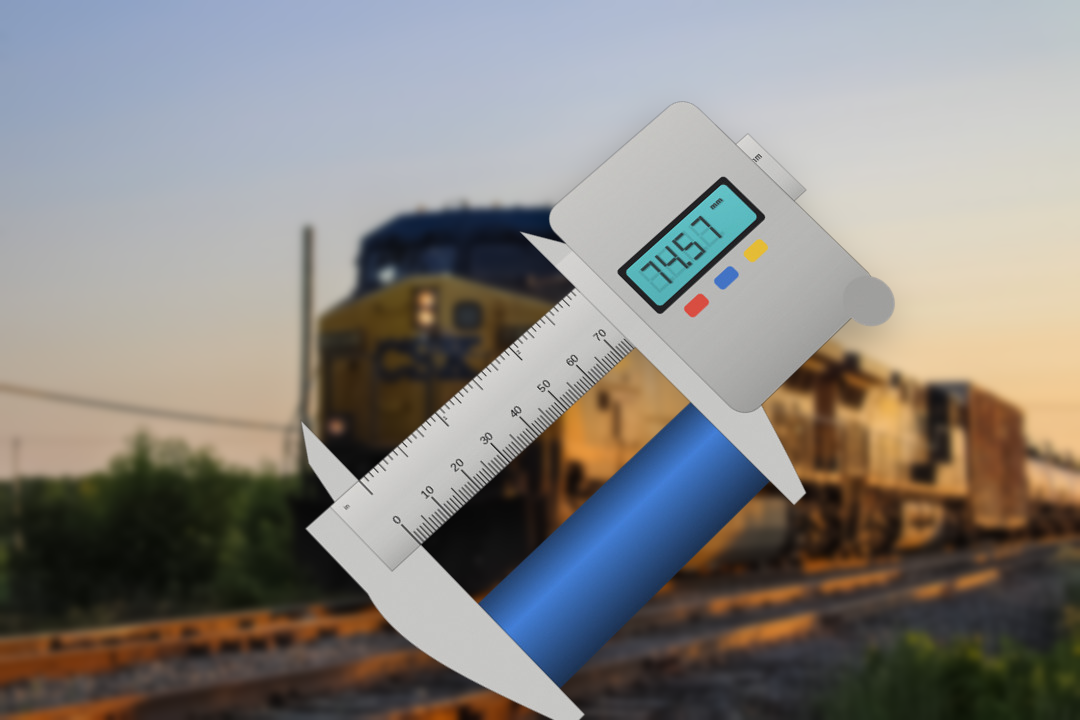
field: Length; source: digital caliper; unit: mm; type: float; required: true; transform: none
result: 74.57 mm
